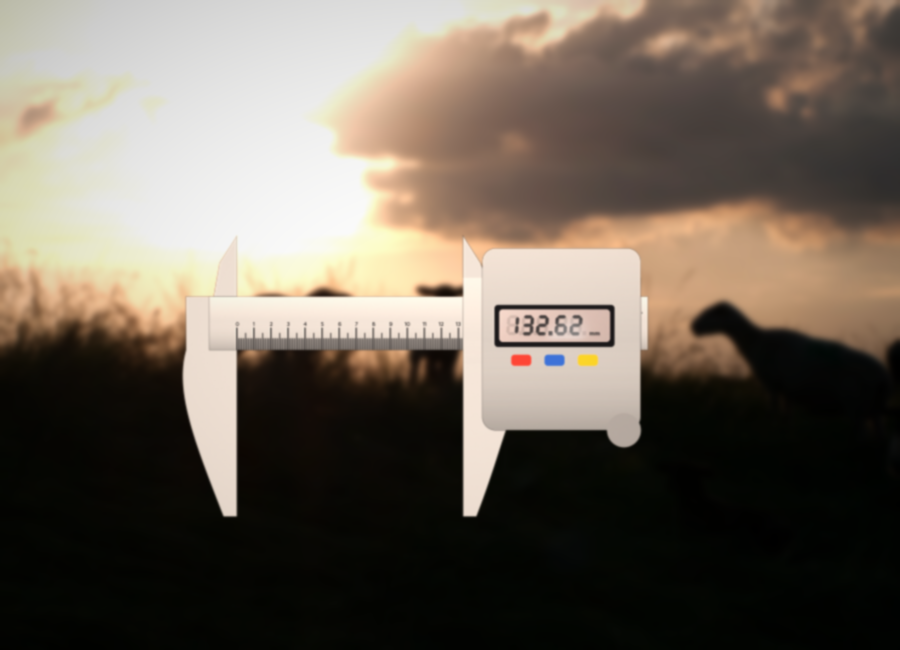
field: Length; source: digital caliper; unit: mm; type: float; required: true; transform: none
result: 132.62 mm
